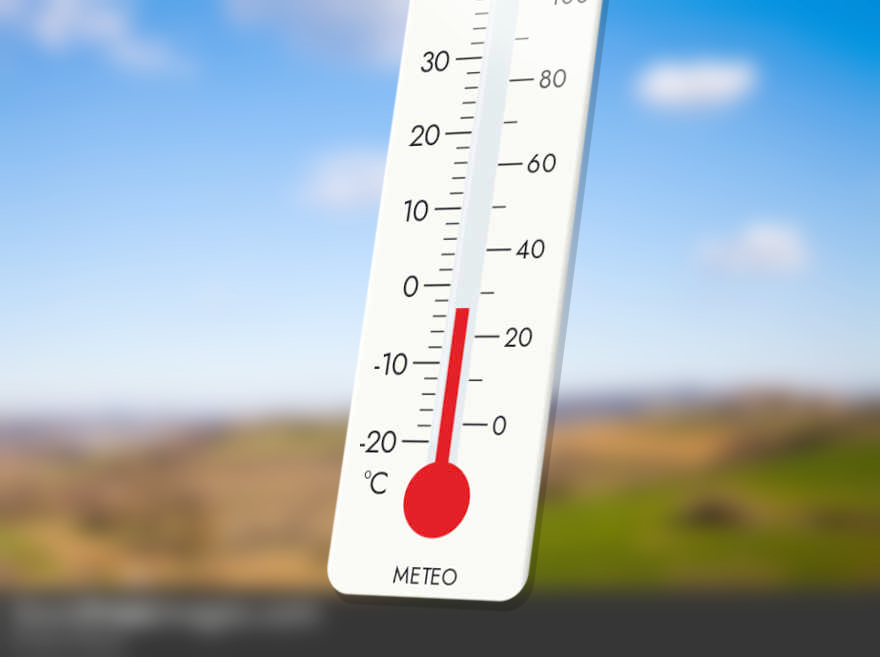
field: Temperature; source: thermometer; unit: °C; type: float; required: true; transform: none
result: -3 °C
